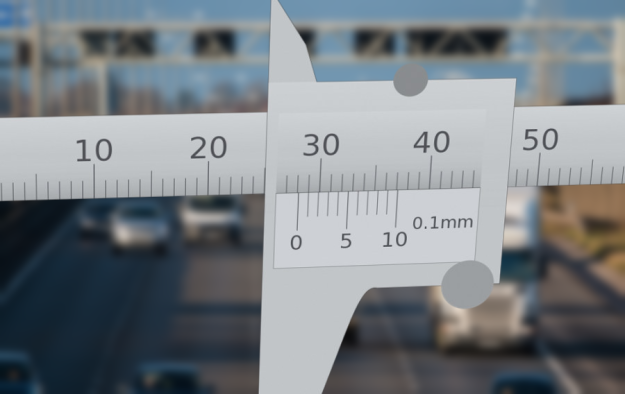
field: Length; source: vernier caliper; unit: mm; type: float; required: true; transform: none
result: 28.1 mm
